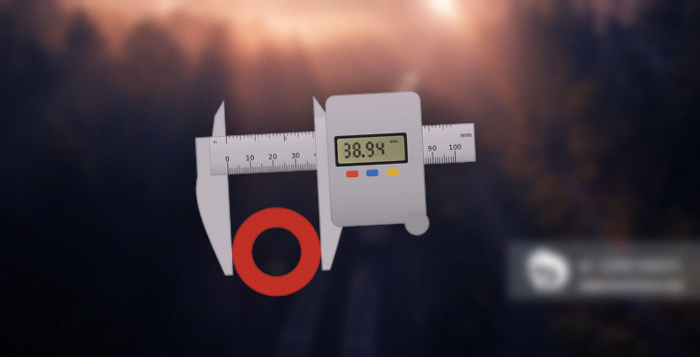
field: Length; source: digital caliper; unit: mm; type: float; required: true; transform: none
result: 38.94 mm
